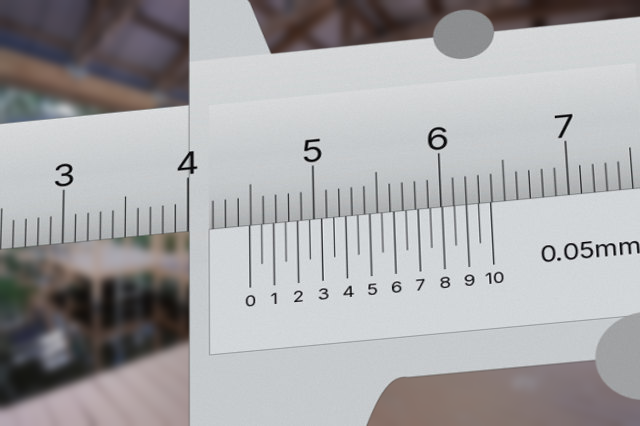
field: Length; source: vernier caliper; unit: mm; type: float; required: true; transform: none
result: 44.9 mm
